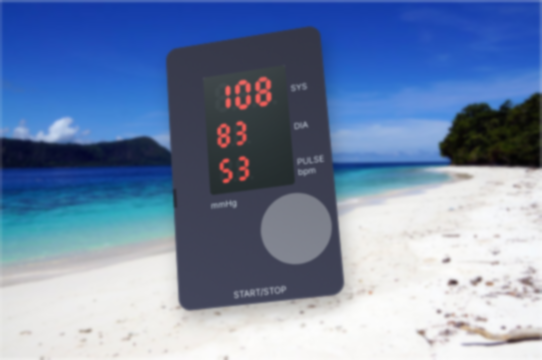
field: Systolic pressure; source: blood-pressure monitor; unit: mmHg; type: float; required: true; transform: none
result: 108 mmHg
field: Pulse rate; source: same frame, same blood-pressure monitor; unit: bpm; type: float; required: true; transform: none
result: 53 bpm
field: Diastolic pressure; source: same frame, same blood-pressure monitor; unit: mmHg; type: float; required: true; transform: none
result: 83 mmHg
